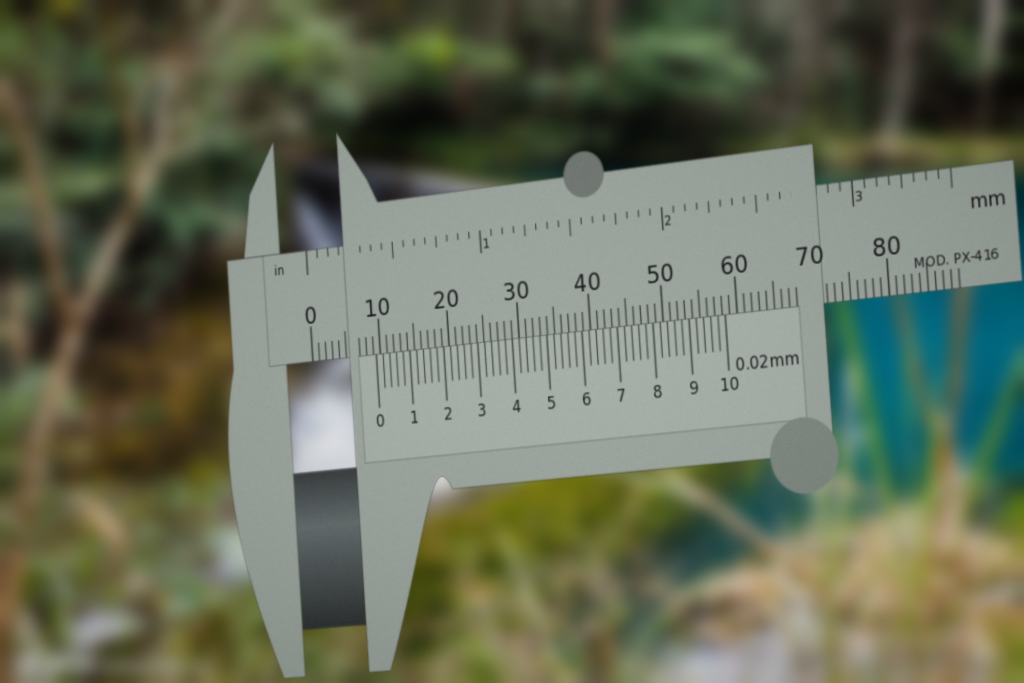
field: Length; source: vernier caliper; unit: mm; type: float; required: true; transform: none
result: 9.4 mm
